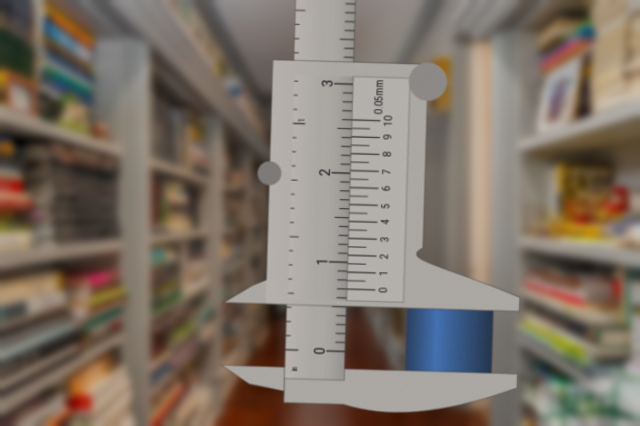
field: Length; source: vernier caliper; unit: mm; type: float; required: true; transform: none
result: 7.0 mm
